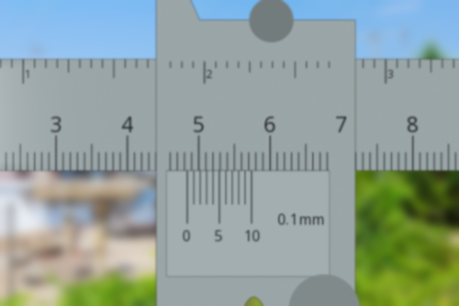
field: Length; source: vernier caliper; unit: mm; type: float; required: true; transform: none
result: 48.4 mm
